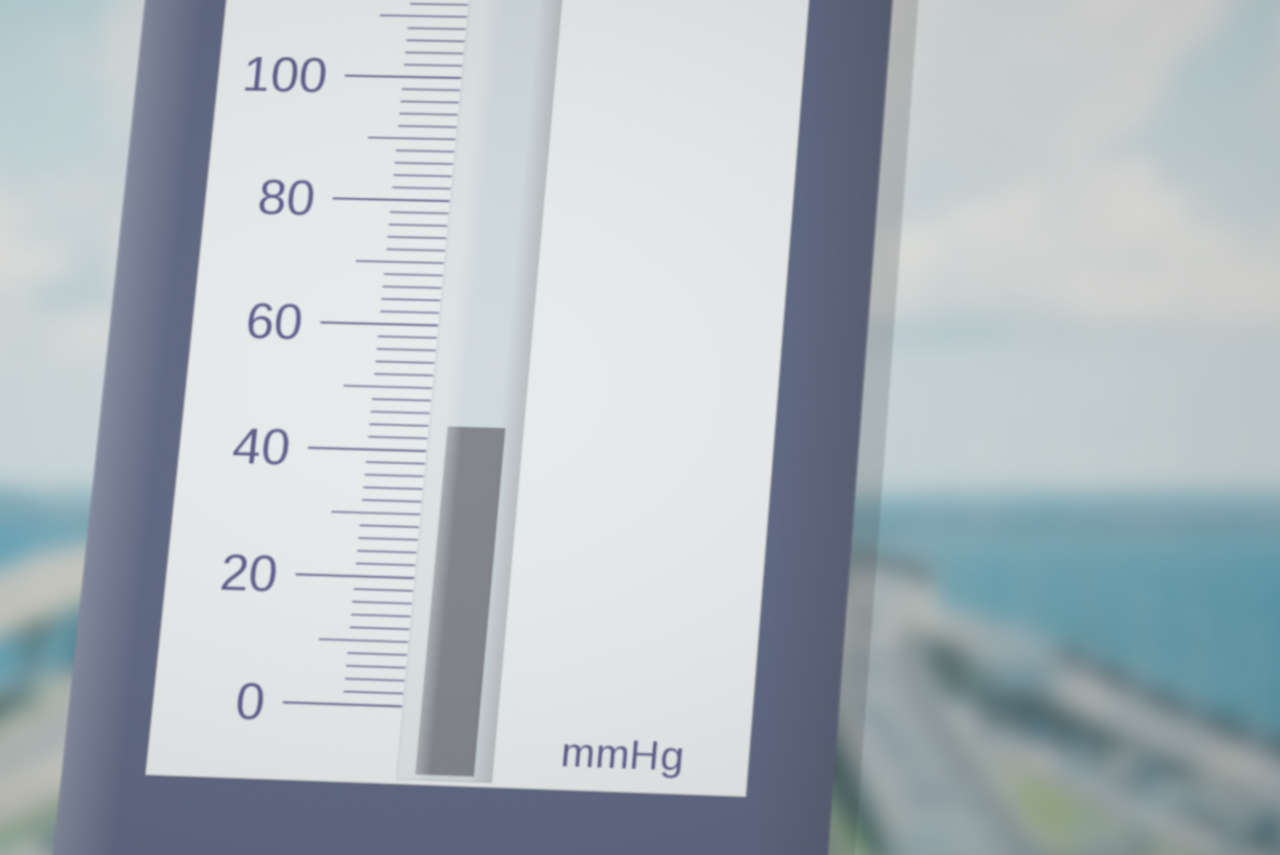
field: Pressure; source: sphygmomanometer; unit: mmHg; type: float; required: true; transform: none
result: 44 mmHg
